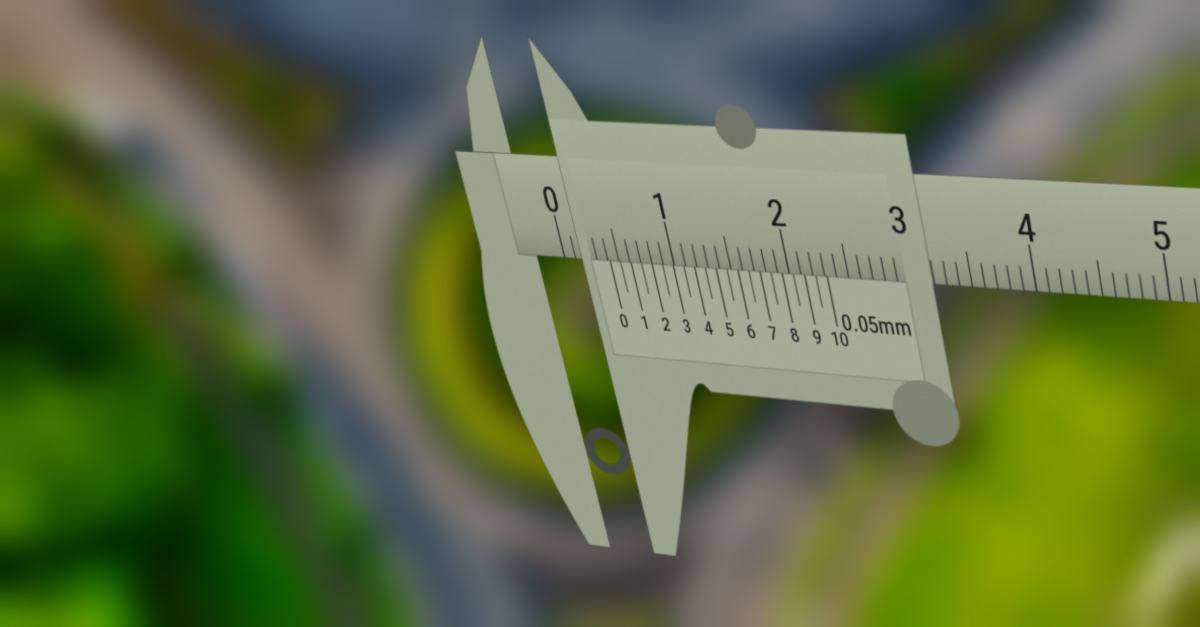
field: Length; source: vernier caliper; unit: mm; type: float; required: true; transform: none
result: 4.2 mm
